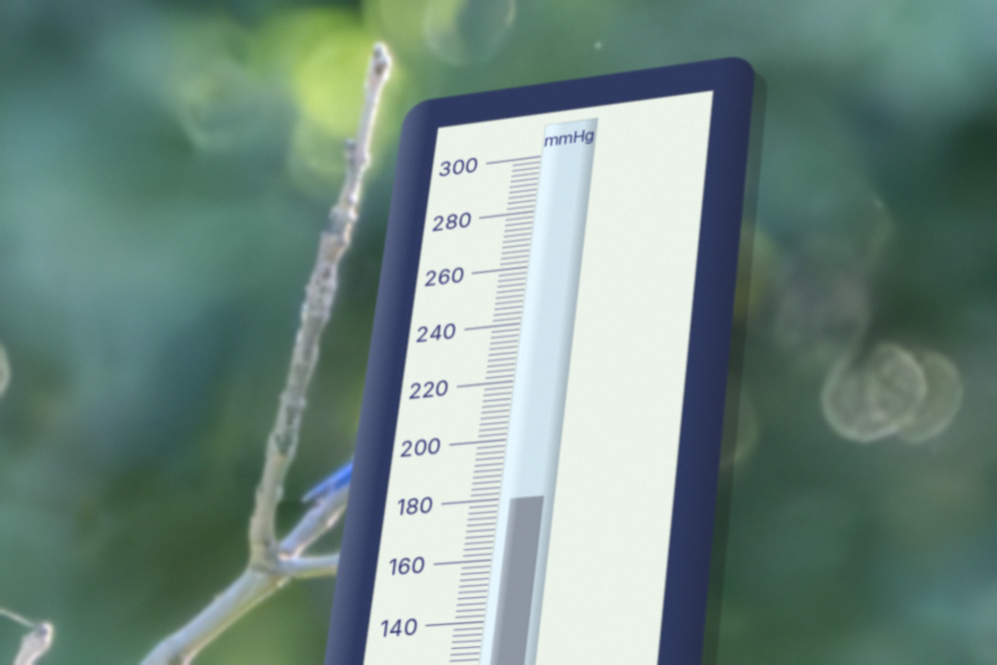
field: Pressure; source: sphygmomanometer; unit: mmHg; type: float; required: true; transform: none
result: 180 mmHg
